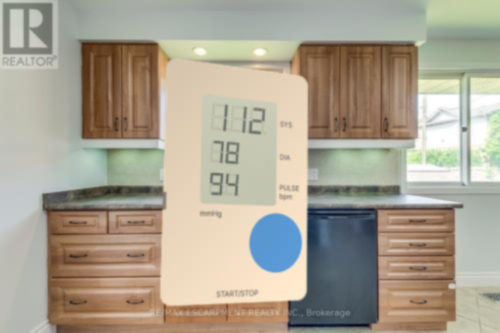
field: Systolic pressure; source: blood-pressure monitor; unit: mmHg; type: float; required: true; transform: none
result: 112 mmHg
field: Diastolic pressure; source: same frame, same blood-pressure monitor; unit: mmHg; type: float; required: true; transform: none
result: 78 mmHg
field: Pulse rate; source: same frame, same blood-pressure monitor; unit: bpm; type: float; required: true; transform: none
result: 94 bpm
